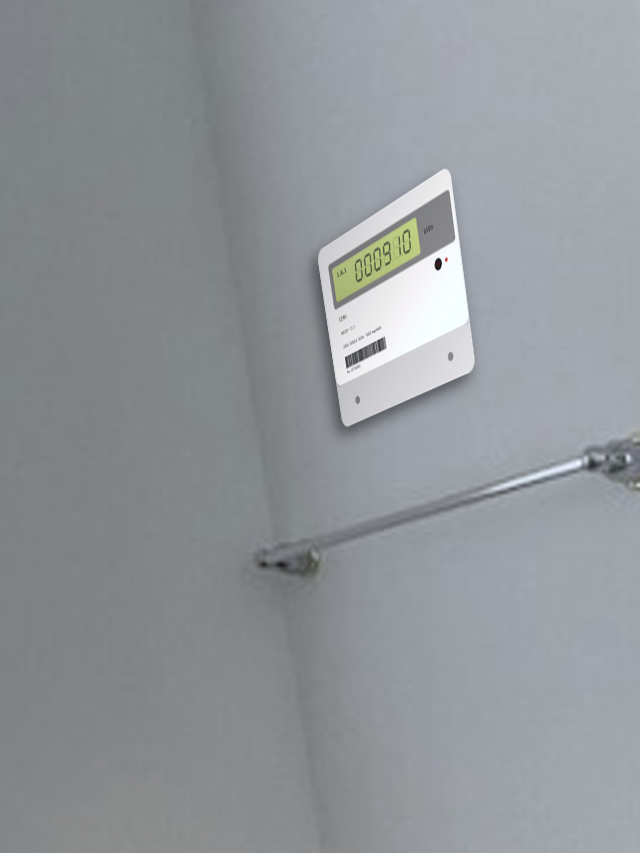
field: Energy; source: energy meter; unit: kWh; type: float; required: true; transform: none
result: 910 kWh
